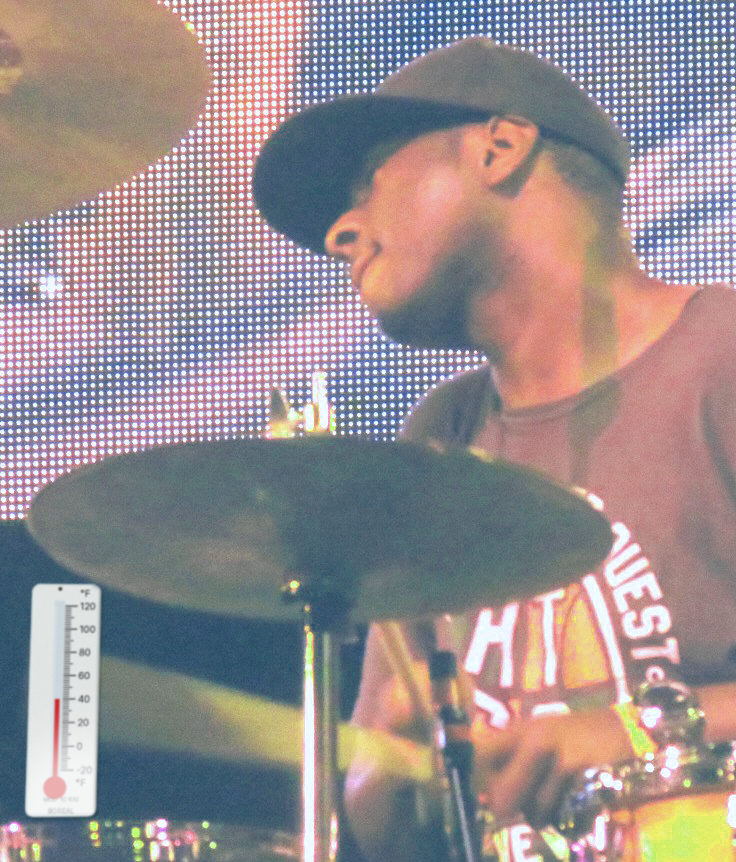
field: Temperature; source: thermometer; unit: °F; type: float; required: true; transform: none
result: 40 °F
